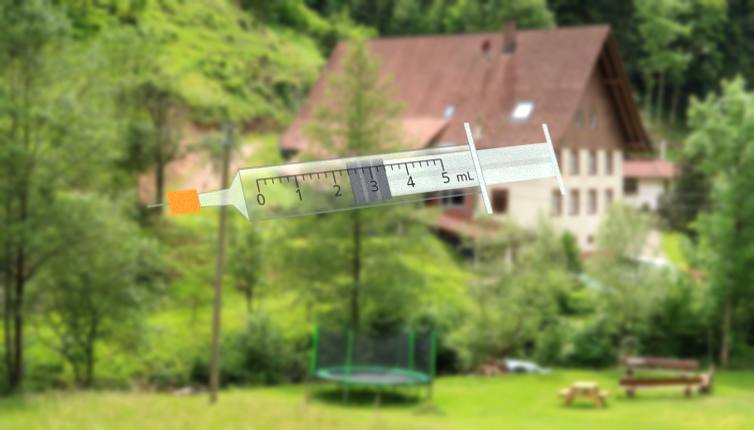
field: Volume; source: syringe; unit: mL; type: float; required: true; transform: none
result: 2.4 mL
